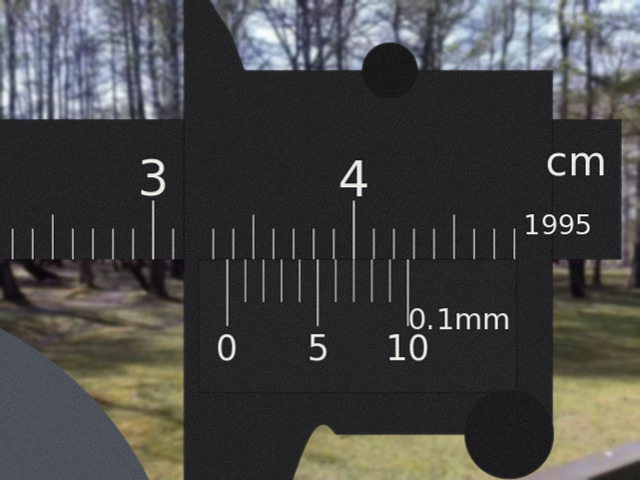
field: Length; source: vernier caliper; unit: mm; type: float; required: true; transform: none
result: 33.7 mm
